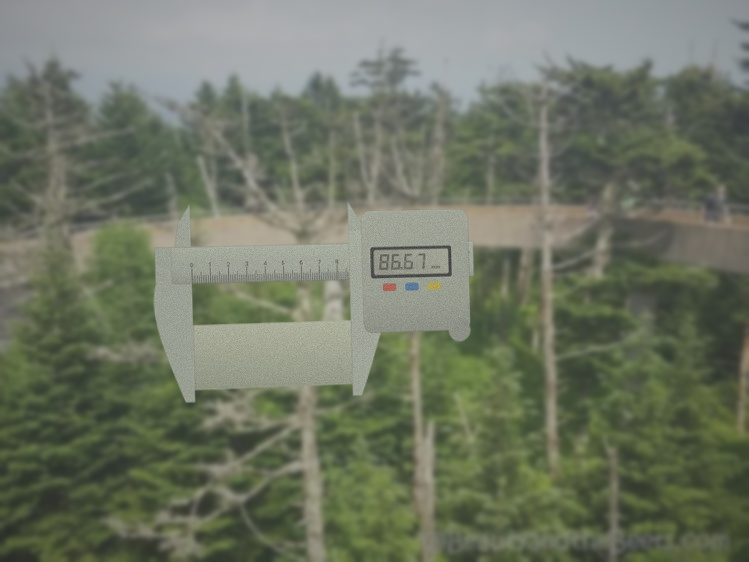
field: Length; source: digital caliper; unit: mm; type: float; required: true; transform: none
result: 86.67 mm
